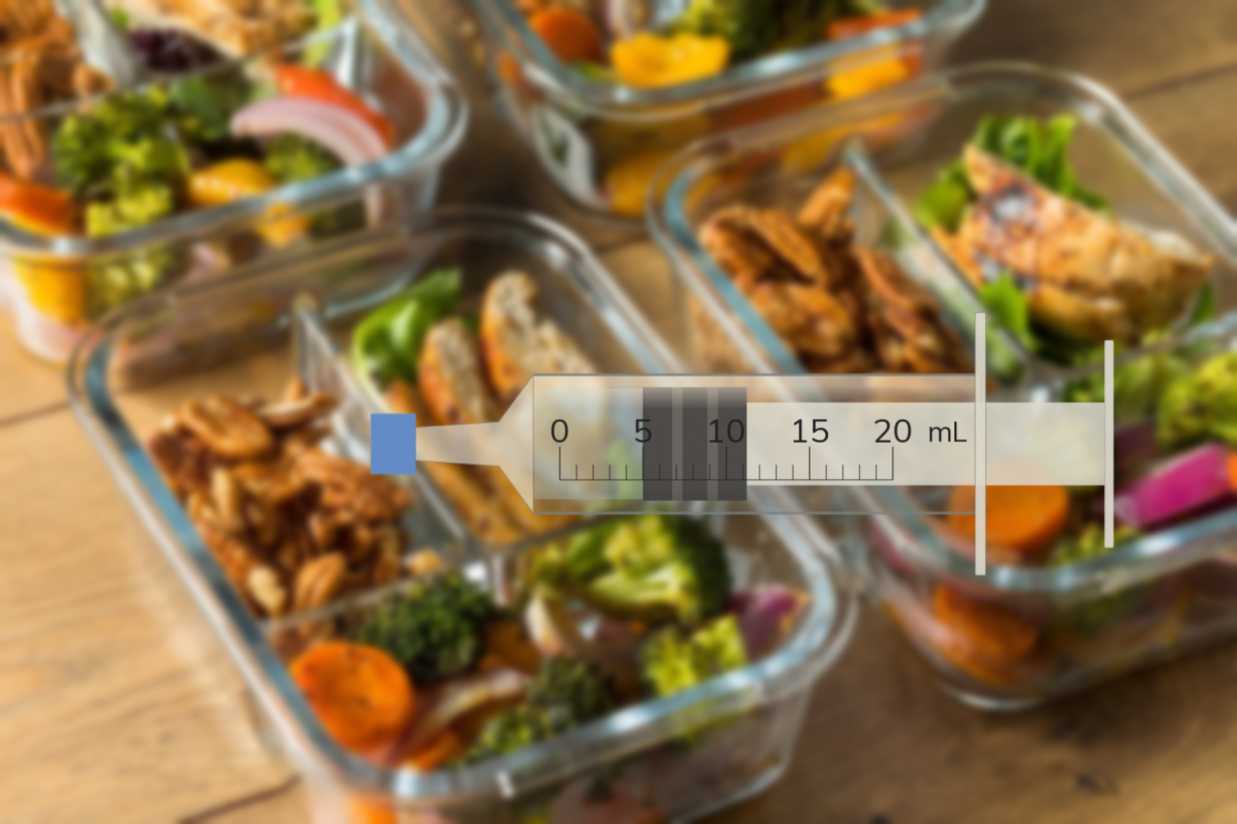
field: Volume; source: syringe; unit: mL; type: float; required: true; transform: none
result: 5 mL
